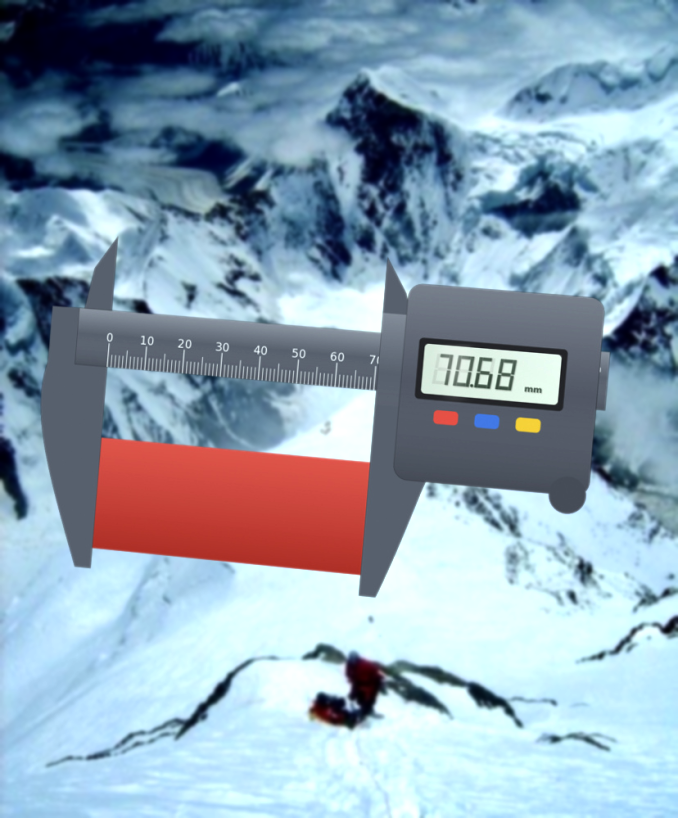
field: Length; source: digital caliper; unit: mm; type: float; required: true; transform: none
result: 70.68 mm
